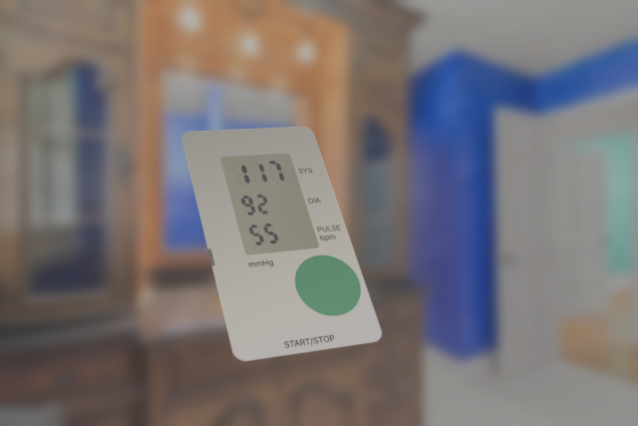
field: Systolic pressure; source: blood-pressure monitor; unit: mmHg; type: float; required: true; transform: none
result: 117 mmHg
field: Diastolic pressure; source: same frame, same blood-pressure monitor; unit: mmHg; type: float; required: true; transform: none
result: 92 mmHg
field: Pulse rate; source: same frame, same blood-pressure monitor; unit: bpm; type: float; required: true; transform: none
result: 55 bpm
